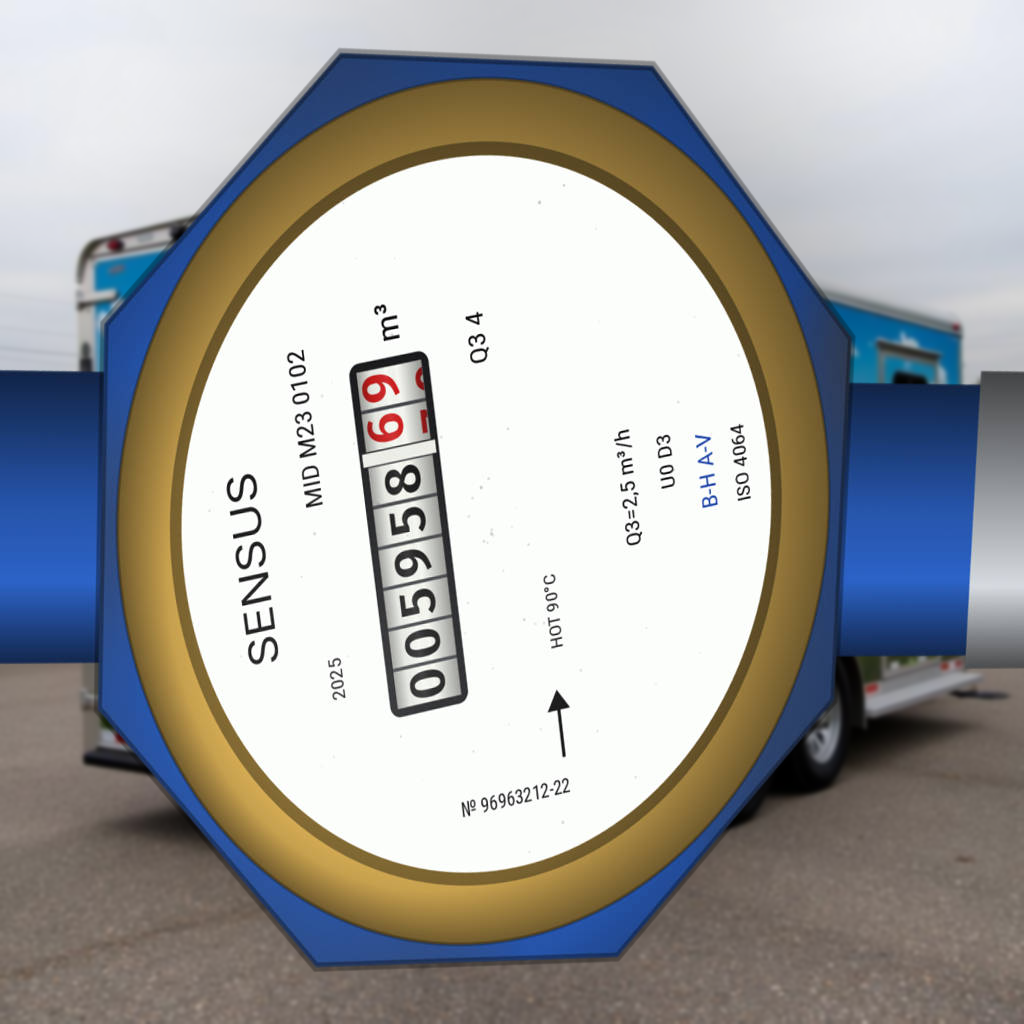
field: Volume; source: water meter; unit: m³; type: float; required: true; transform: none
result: 5958.69 m³
